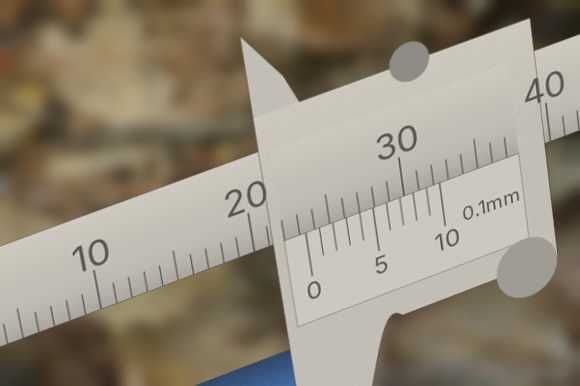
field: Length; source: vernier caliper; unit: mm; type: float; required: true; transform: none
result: 23.4 mm
